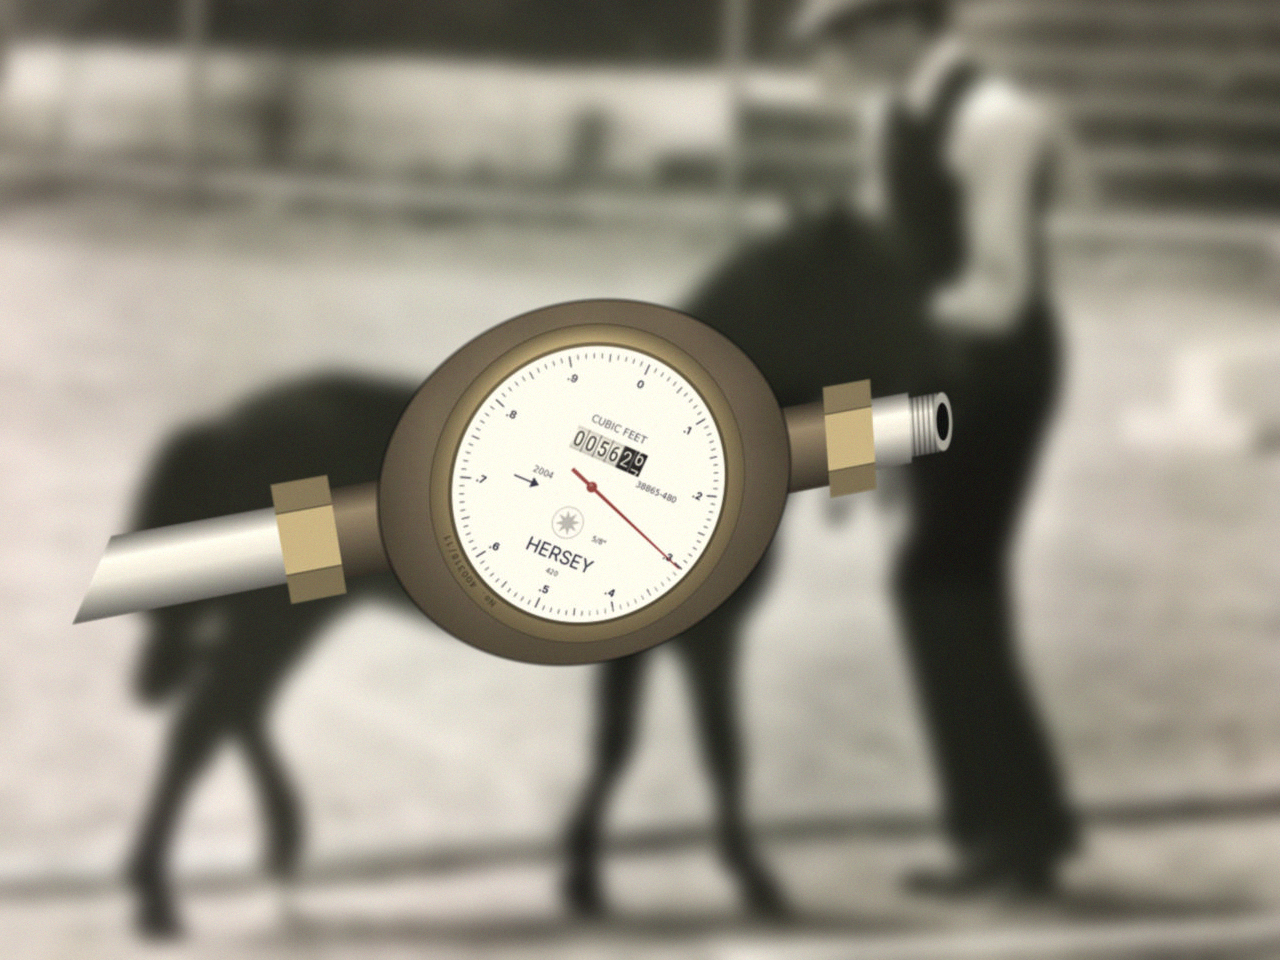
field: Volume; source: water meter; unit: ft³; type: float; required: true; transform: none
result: 5626.30 ft³
